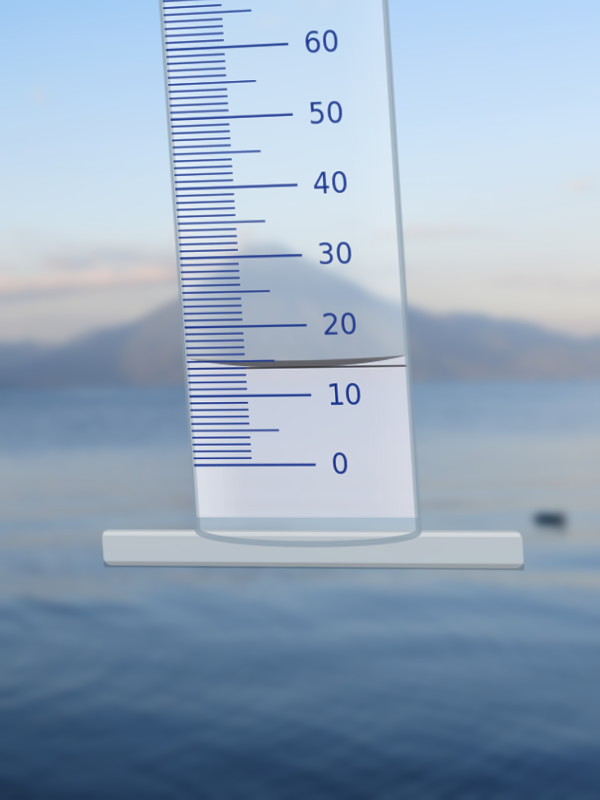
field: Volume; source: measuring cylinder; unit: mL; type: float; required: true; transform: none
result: 14 mL
